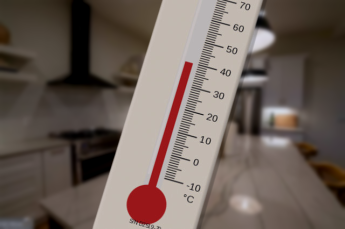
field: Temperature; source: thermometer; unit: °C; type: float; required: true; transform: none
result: 40 °C
